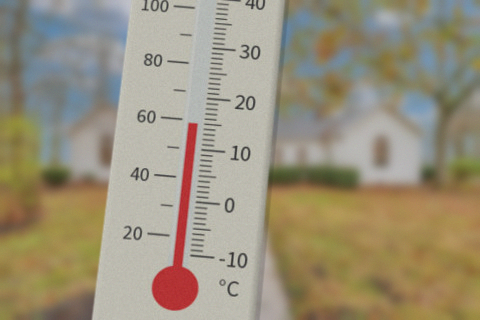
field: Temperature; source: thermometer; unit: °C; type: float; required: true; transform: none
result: 15 °C
